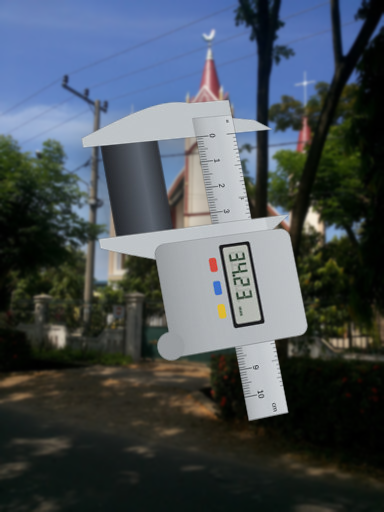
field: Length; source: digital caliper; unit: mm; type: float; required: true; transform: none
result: 34.23 mm
